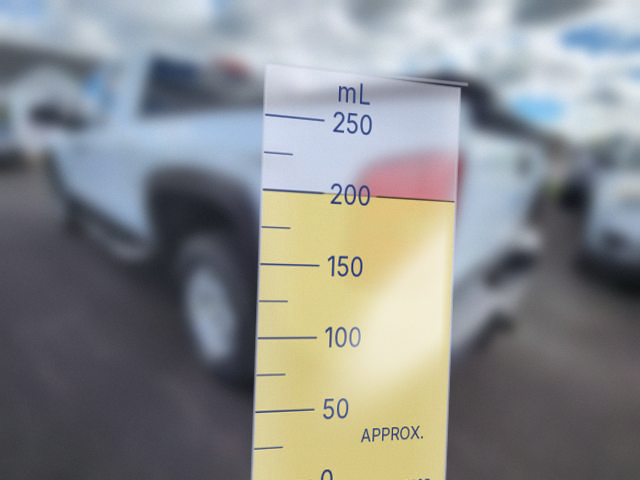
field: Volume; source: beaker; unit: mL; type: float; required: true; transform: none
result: 200 mL
